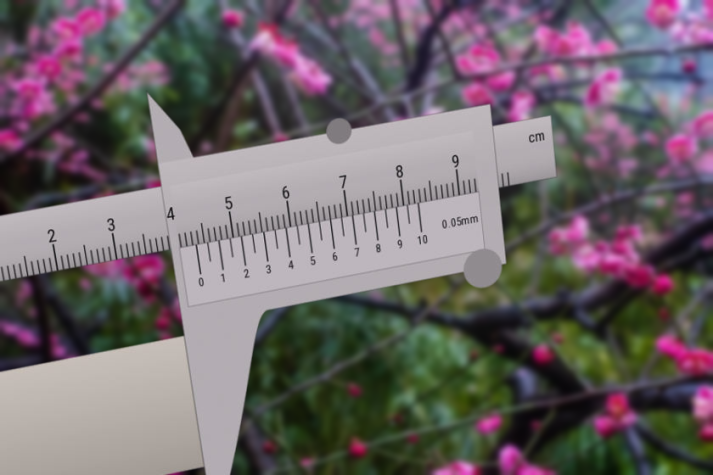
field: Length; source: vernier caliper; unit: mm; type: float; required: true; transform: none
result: 43.6 mm
